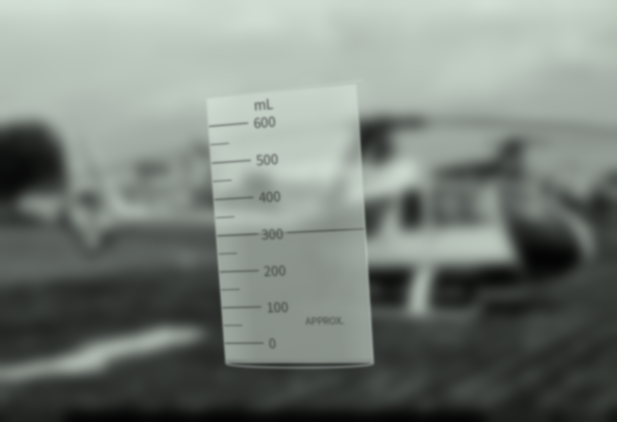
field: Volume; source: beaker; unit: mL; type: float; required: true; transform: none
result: 300 mL
